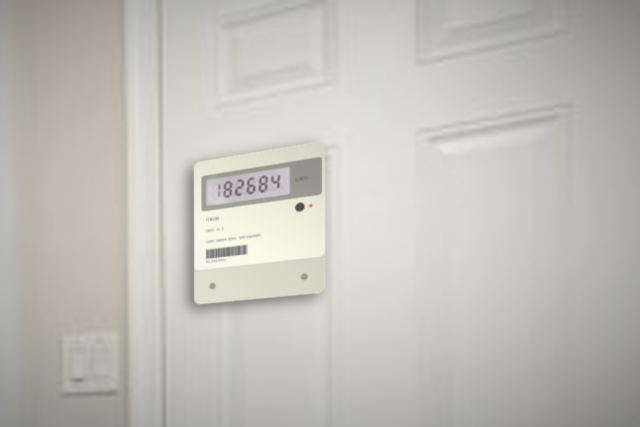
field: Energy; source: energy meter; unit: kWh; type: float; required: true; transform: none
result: 182684 kWh
